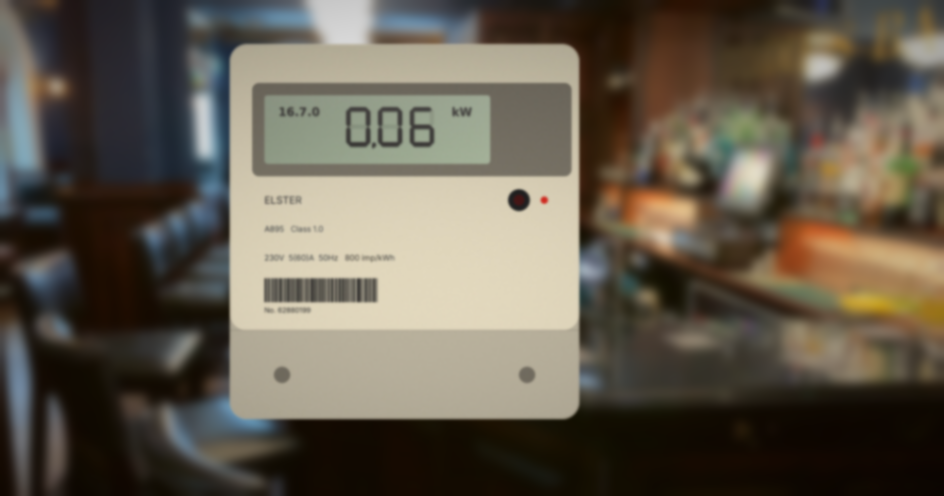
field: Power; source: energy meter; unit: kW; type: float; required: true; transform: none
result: 0.06 kW
